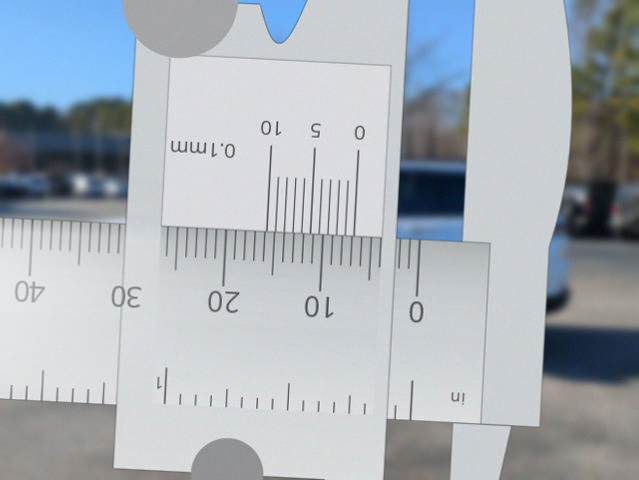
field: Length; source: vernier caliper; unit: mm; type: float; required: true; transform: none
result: 6.8 mm
